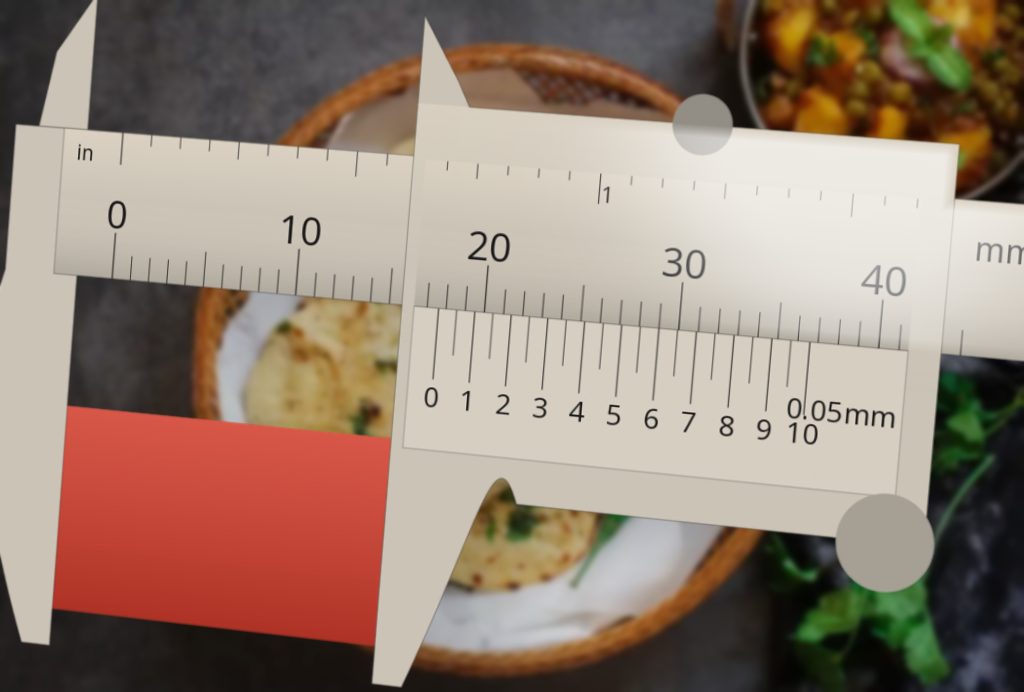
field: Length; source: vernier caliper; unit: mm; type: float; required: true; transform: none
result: 17.6 mm
